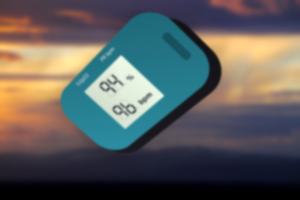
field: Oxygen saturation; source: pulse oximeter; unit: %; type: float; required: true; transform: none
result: 94 %
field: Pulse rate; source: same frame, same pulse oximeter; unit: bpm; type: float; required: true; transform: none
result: 96 bpm
